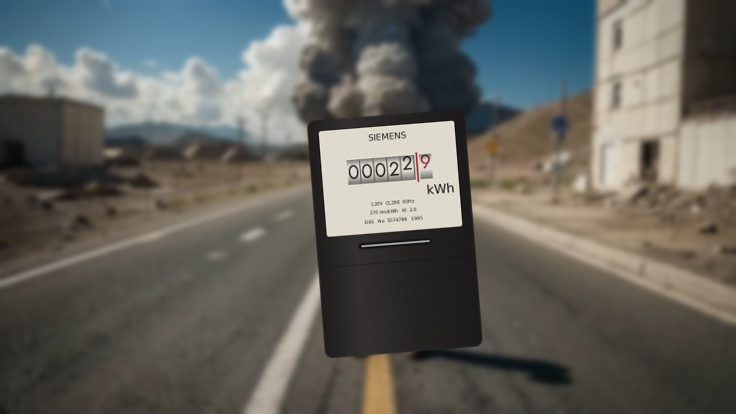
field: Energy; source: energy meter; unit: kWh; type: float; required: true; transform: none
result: 22.9 kWh
